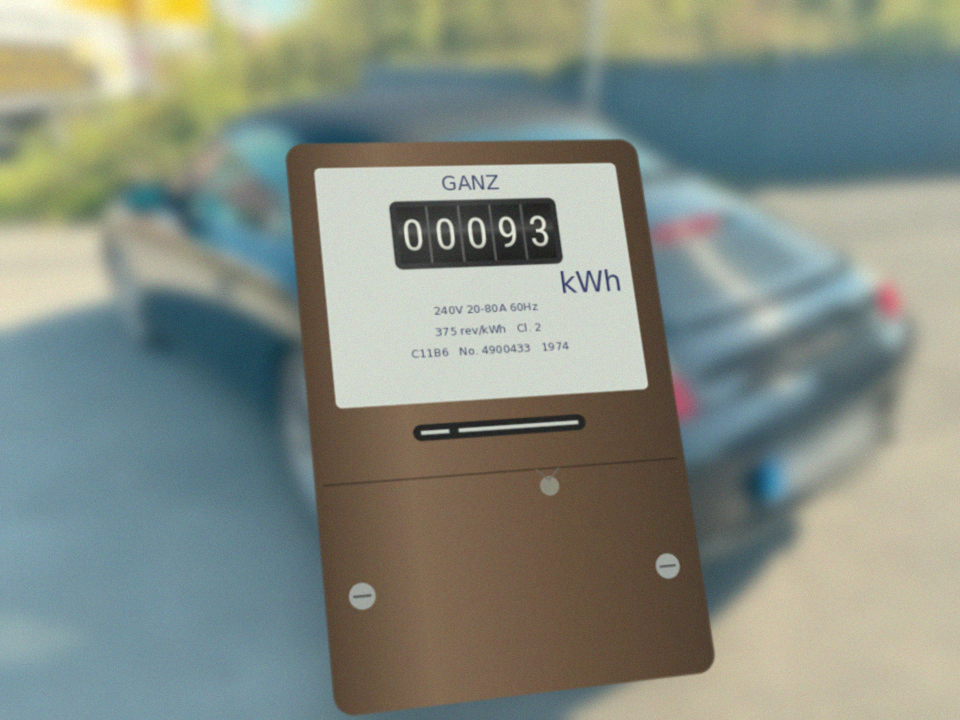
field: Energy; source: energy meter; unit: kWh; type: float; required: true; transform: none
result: 93 kWh
